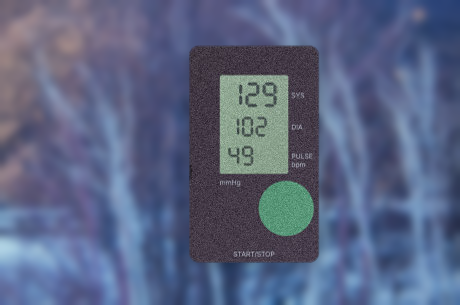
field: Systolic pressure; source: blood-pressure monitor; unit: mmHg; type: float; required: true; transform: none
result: 129 mmHg
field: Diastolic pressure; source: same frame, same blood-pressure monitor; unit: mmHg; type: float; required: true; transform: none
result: 102 mmHg
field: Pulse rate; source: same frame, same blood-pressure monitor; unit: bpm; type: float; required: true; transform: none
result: 49 bpm
